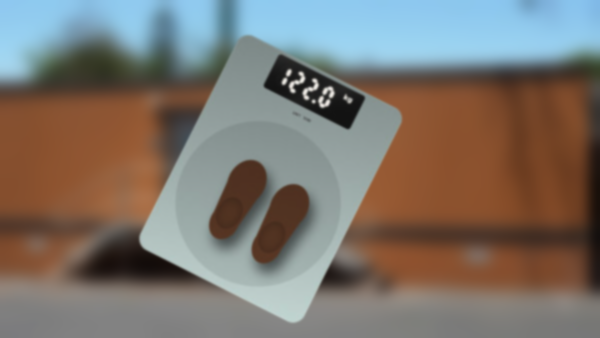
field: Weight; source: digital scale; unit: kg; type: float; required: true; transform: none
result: 122.0 kg
